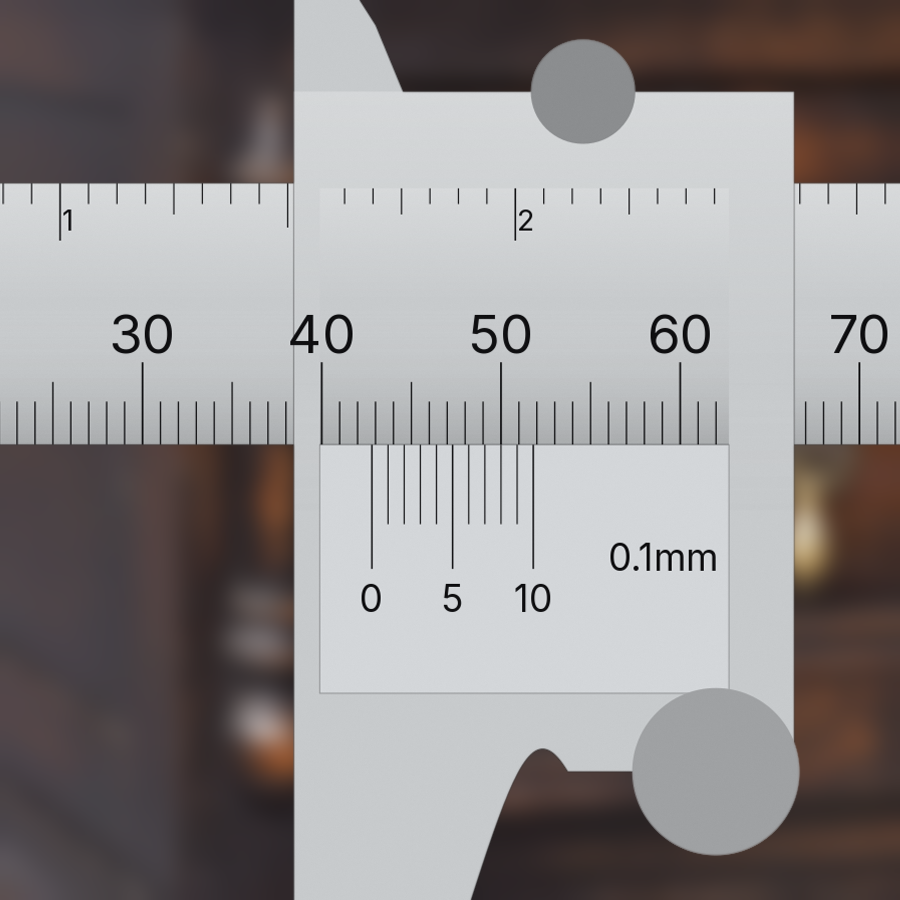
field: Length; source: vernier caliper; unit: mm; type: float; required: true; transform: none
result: 42.8 mm
